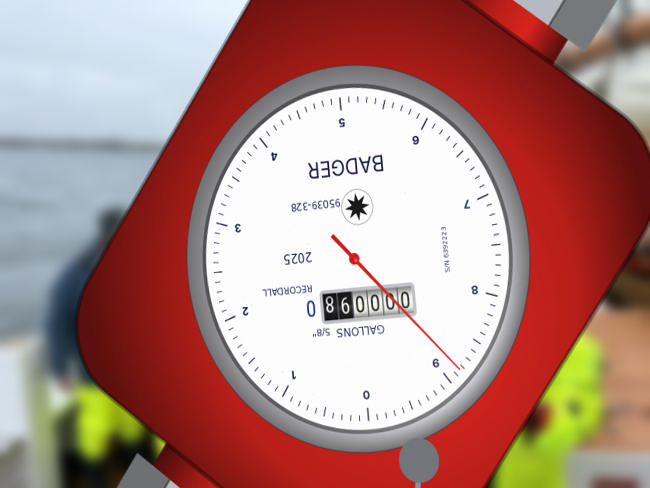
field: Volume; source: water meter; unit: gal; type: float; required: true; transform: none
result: 978.8 gal
